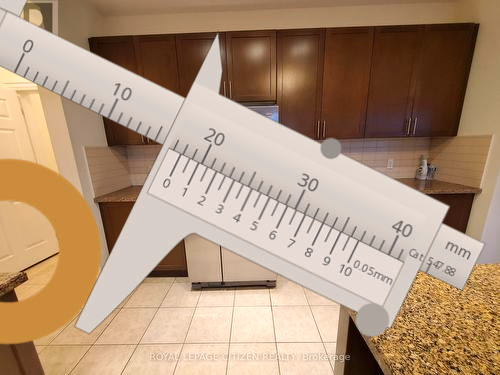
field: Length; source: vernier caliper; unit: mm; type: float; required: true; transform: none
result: 17.8 mm
